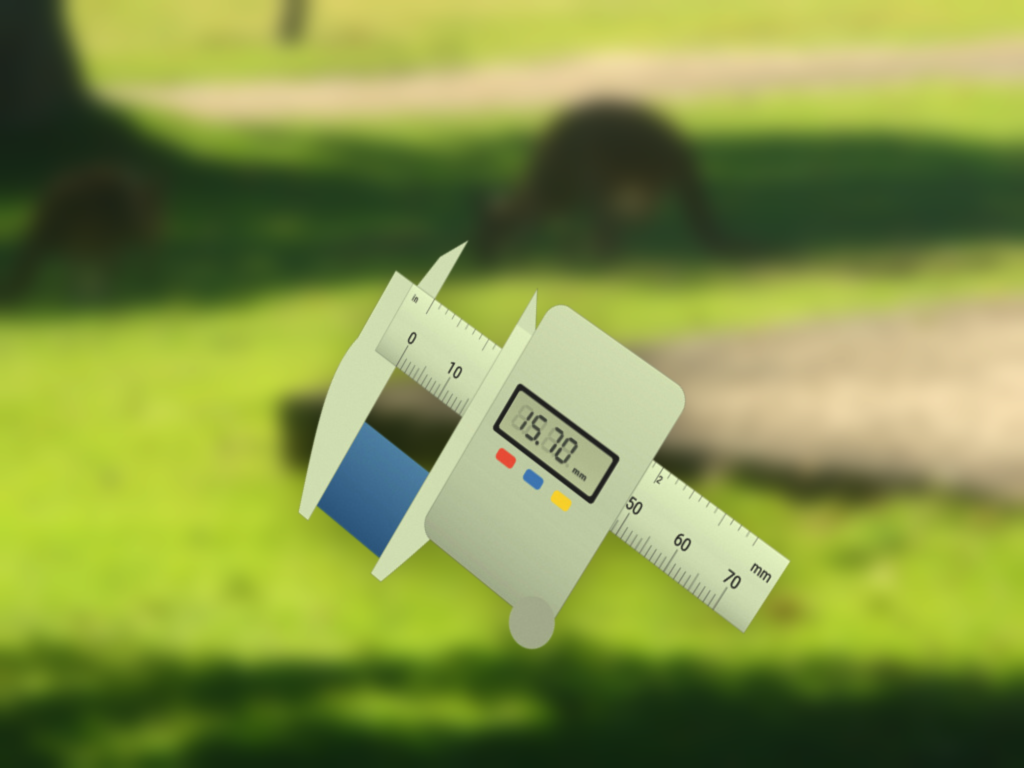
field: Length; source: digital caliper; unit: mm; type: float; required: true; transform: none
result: 15.70 mm
